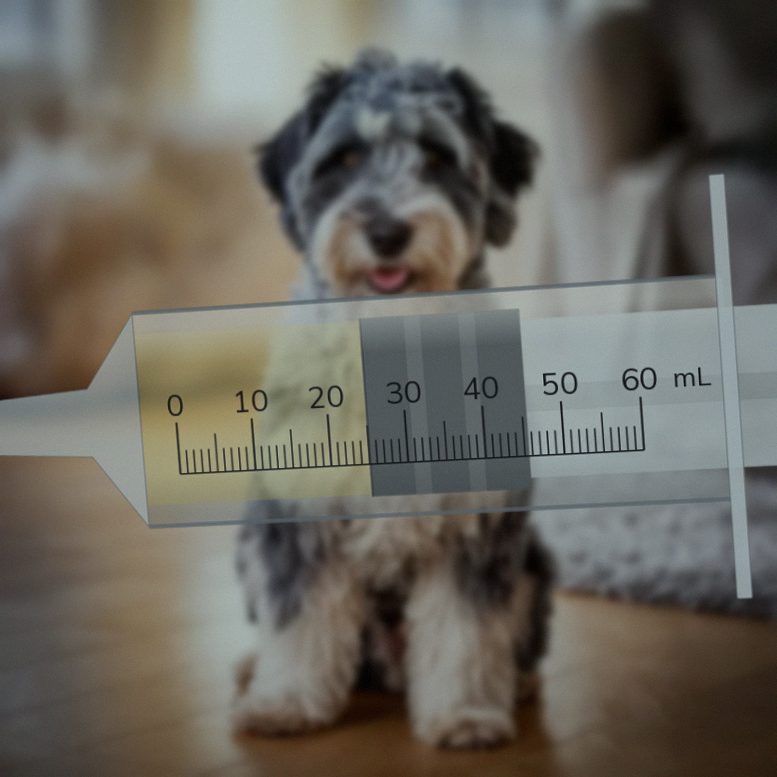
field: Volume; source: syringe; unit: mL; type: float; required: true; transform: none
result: 25 mL
